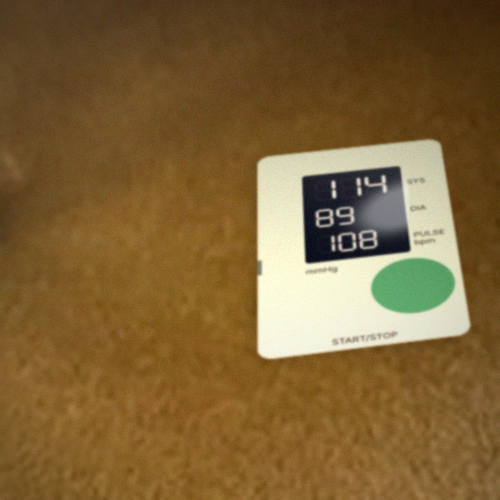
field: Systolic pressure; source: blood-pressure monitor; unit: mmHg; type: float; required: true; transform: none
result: 114 mmHg
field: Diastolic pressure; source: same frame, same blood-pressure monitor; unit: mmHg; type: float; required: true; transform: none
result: 89 mmHg
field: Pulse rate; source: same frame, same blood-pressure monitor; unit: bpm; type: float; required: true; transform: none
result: 108 bpm
